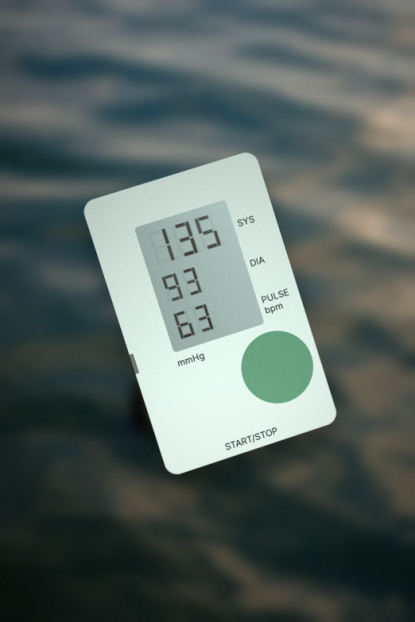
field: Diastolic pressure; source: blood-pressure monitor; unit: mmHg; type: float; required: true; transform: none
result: 93 mmHg
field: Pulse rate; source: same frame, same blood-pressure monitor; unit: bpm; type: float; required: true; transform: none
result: 63 bpm
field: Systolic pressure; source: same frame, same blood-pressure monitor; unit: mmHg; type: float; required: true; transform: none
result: 135 mmHg
